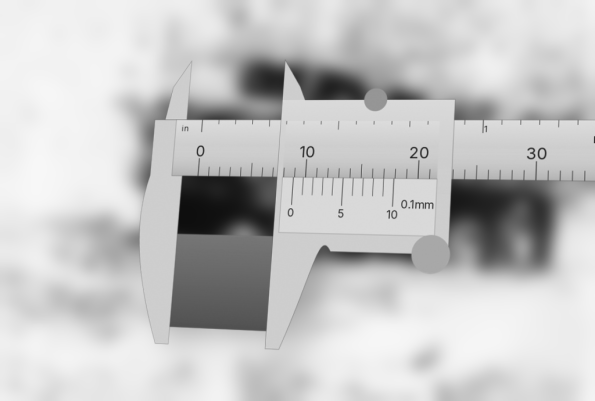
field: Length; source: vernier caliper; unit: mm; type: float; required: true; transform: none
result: 8.9 mm
